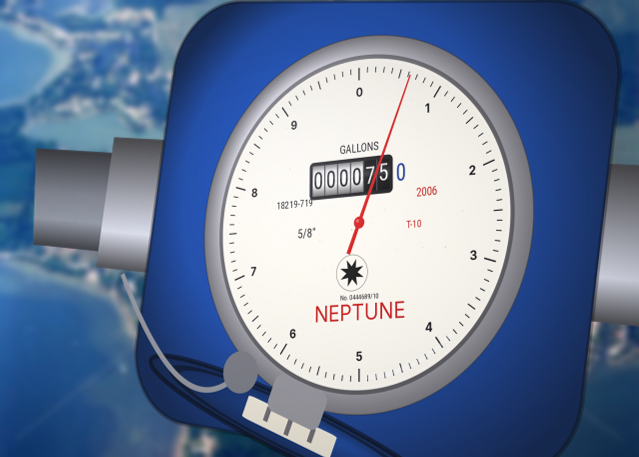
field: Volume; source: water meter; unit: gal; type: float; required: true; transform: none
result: 750.6 gal
